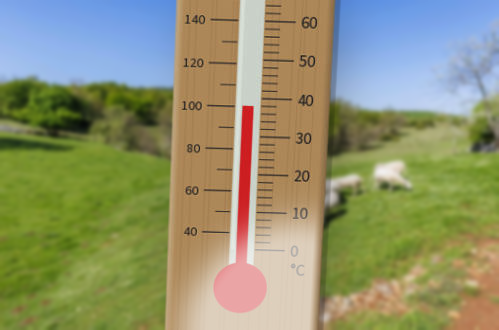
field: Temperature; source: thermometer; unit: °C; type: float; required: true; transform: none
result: 38 °C
